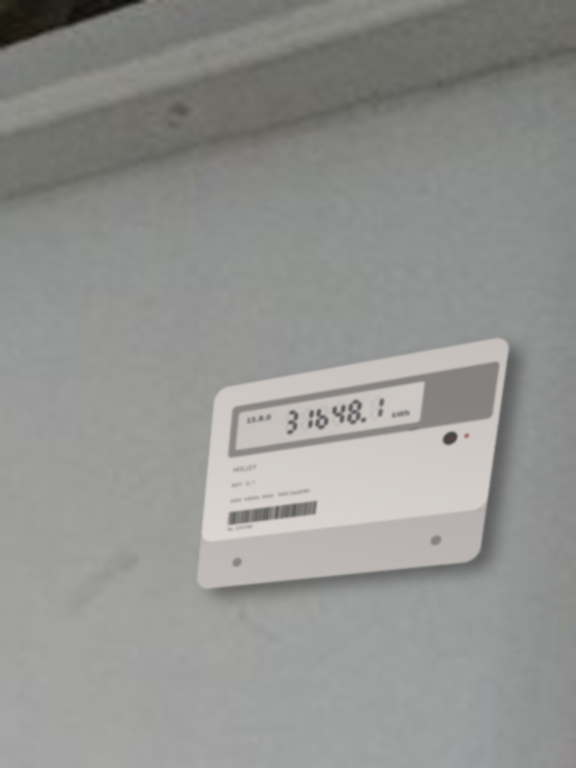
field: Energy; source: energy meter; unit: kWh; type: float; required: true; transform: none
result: 31648.1 kWh
